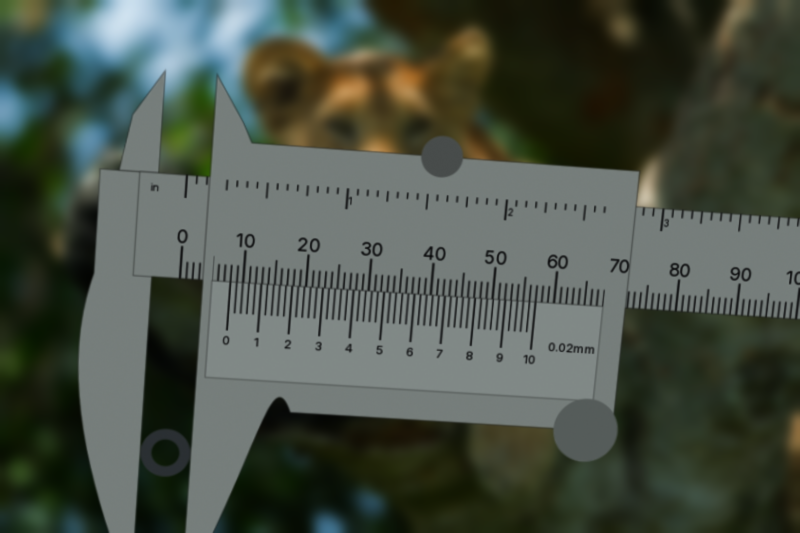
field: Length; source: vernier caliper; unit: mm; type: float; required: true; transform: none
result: 8.0 mm
